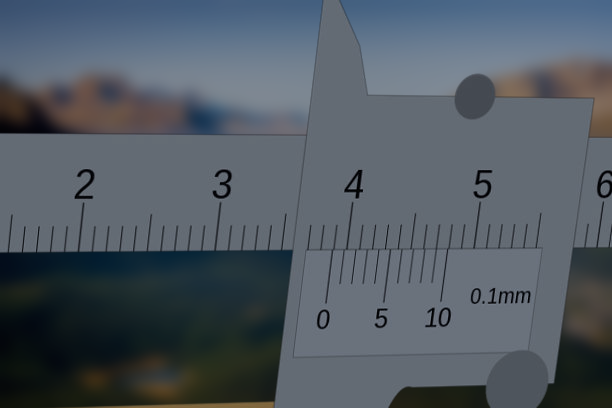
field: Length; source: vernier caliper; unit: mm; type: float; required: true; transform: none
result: 38.9 mm
